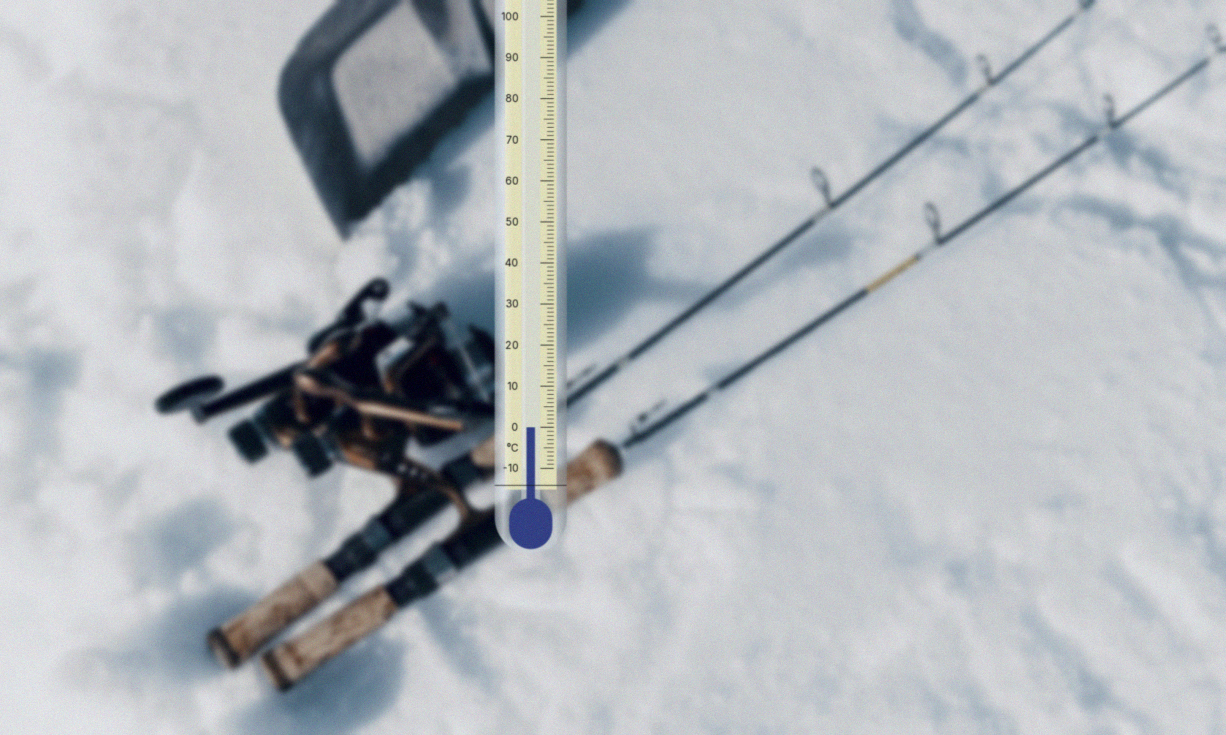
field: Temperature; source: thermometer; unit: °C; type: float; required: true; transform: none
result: 0 °C
